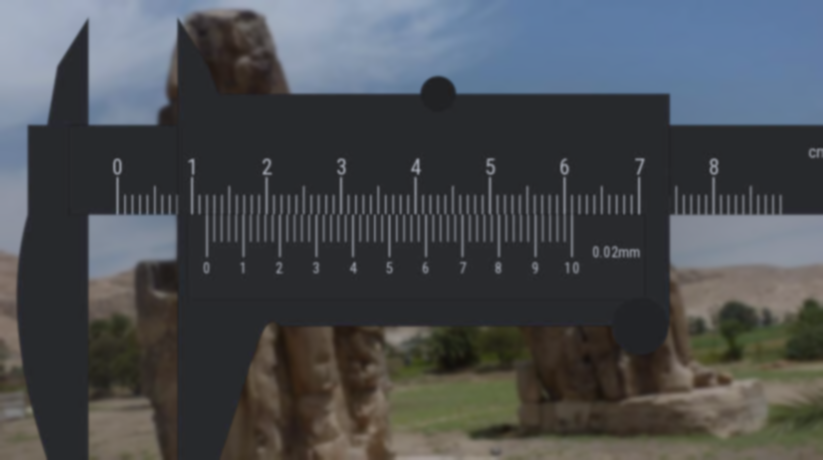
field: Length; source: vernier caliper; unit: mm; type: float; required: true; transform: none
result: 12.0 mm
